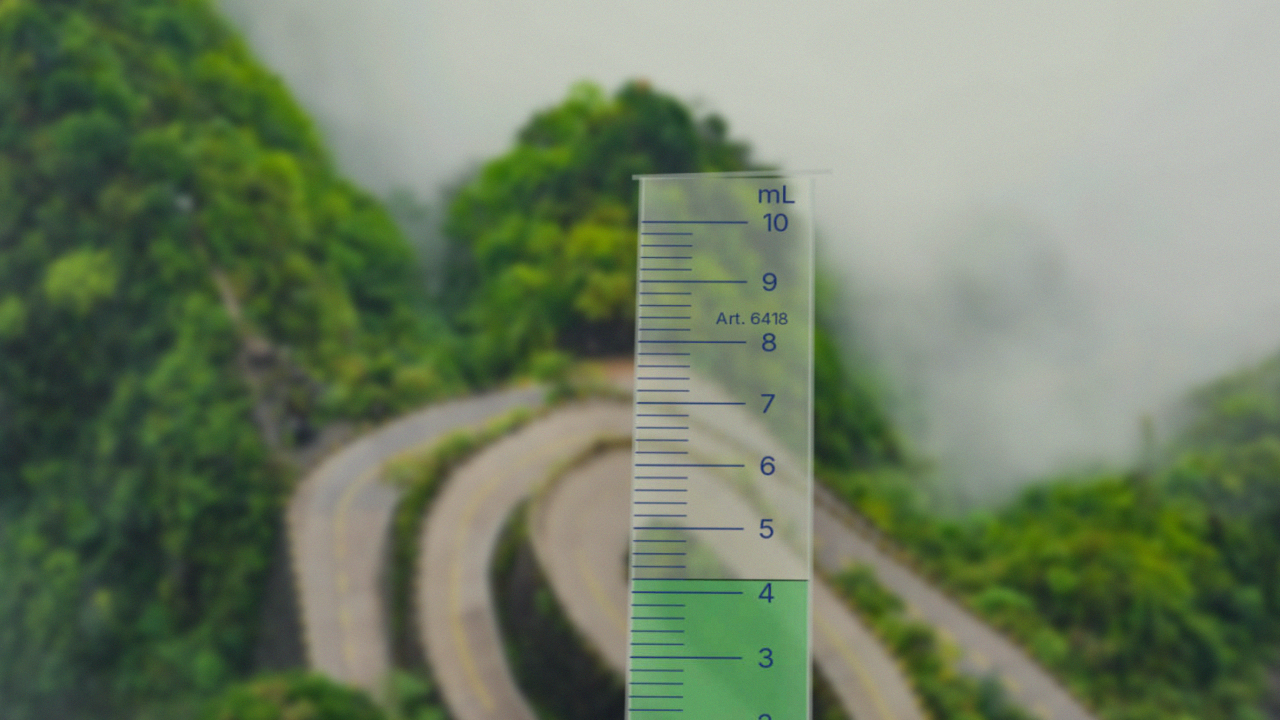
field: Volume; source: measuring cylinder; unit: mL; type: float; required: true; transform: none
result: 4.2 mL
